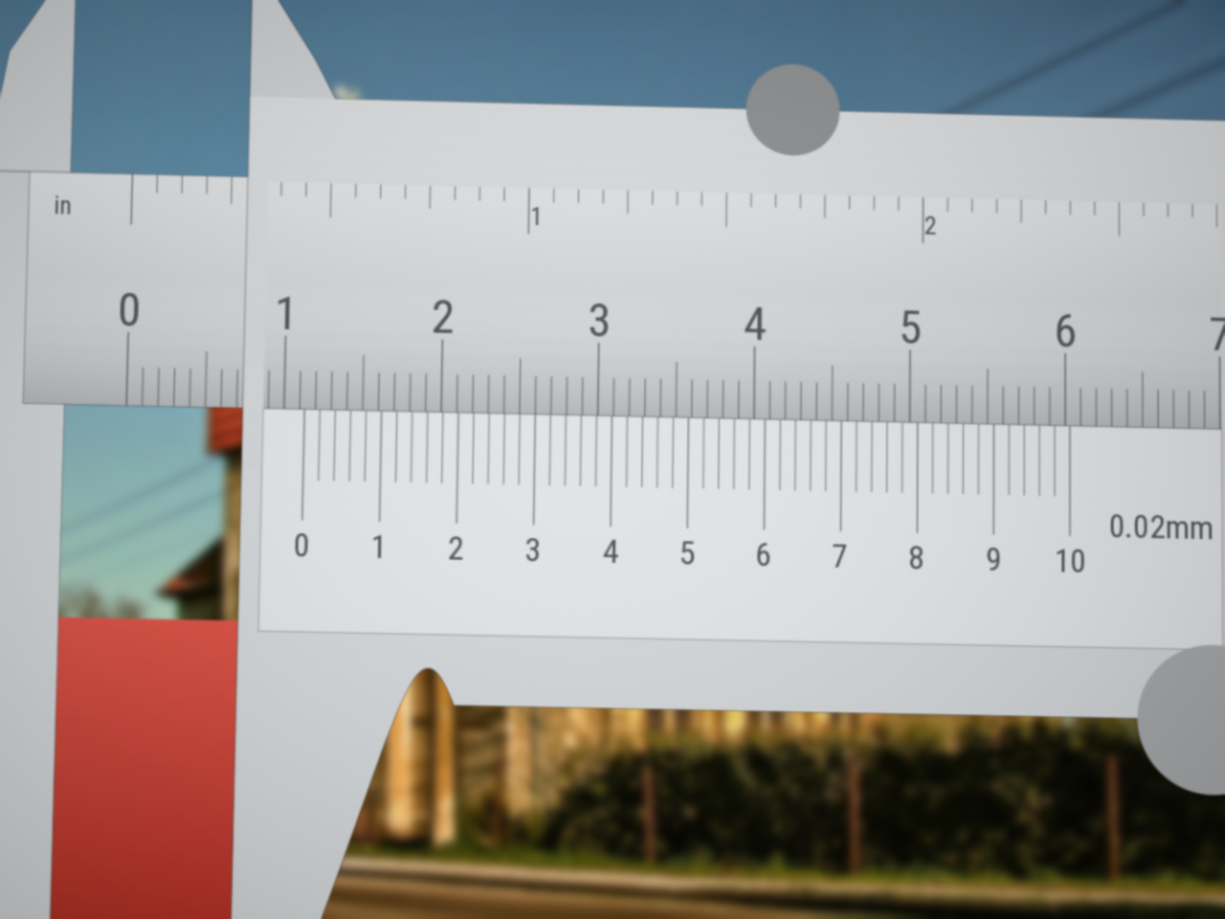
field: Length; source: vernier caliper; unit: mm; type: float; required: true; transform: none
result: 11.3 mm
